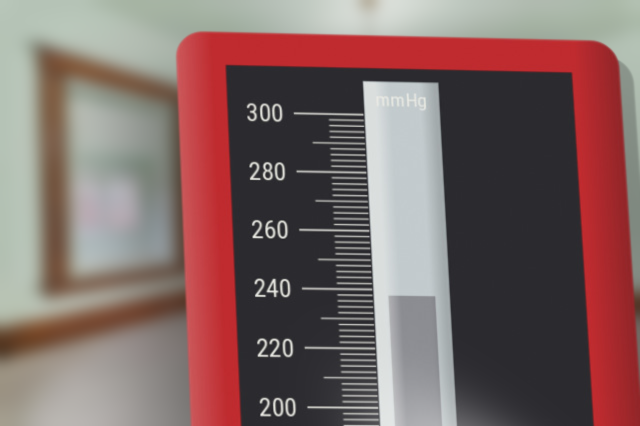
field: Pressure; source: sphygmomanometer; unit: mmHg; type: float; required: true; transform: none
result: 238 mmHg
